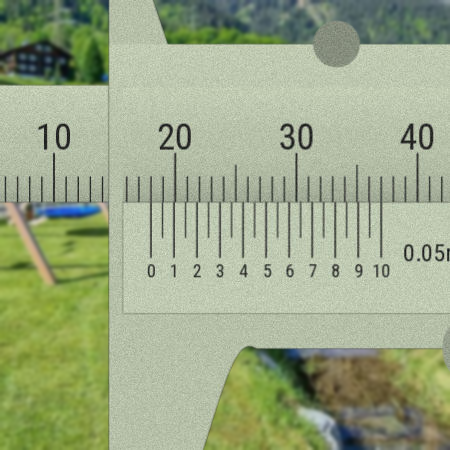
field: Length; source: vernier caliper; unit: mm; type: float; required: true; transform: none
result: 18.0 mm
